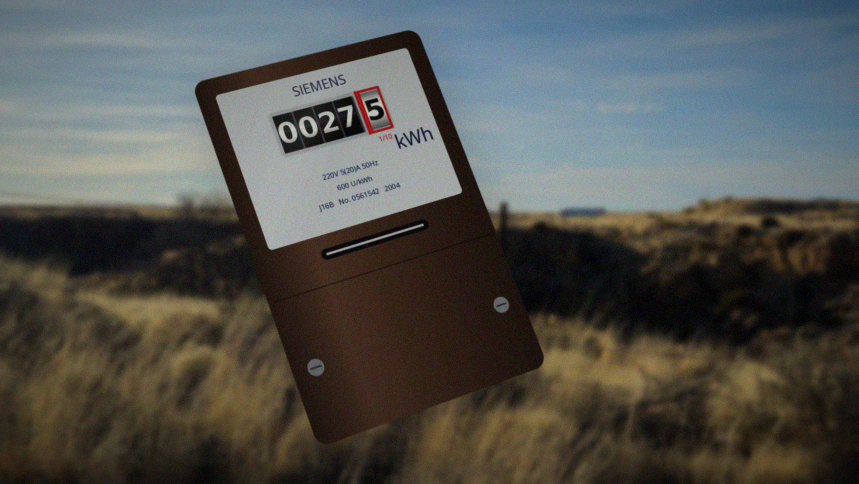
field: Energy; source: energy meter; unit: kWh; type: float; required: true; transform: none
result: 27.5 kWh
